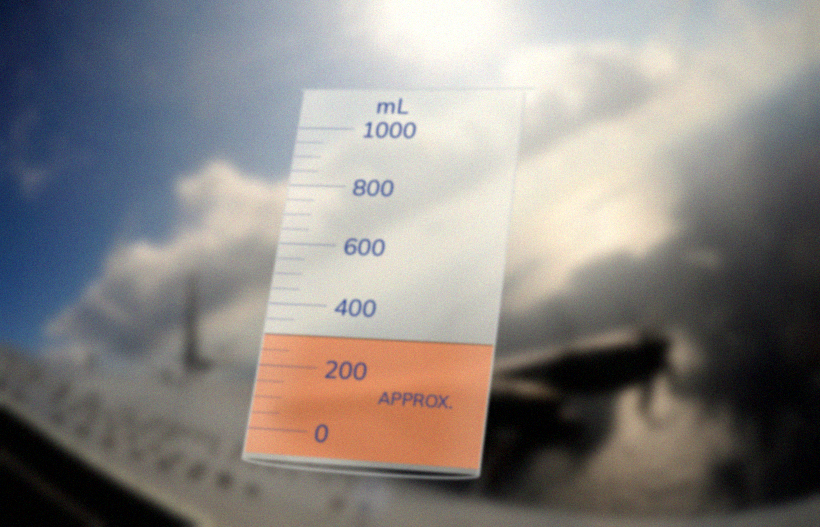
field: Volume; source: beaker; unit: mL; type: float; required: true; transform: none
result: 300 mL
